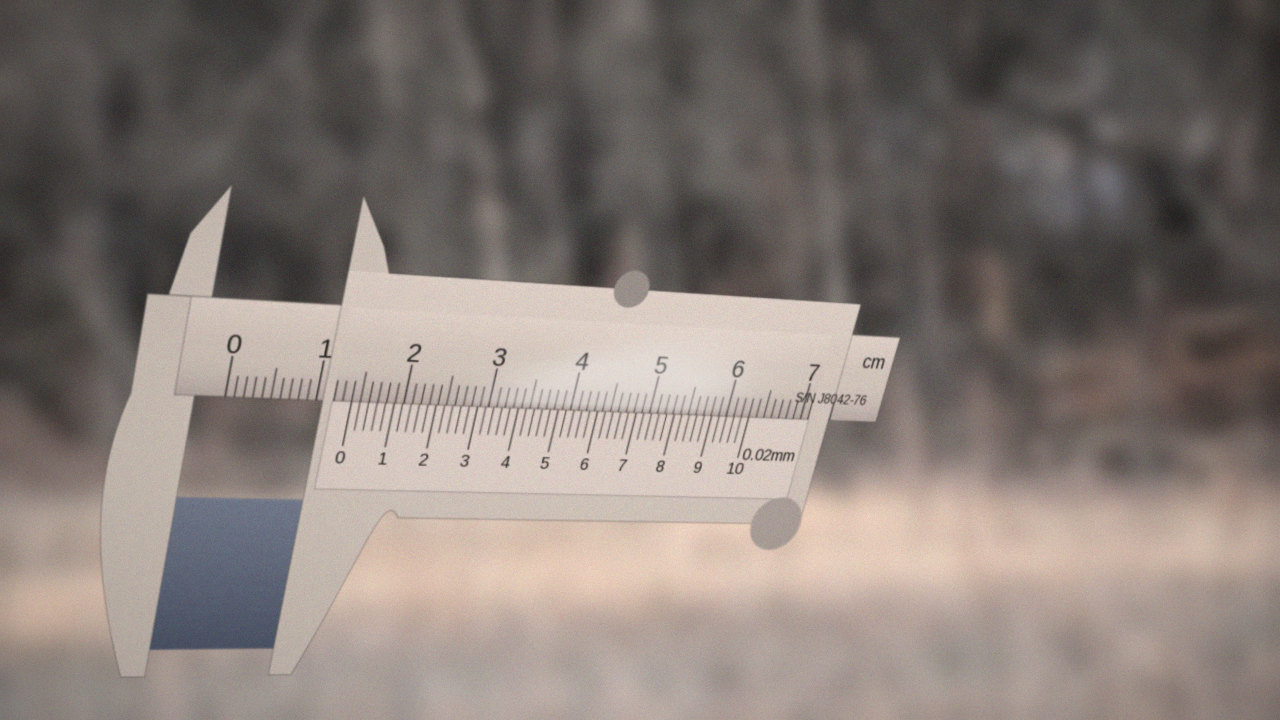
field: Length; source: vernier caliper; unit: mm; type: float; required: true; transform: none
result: 14.0 mm
